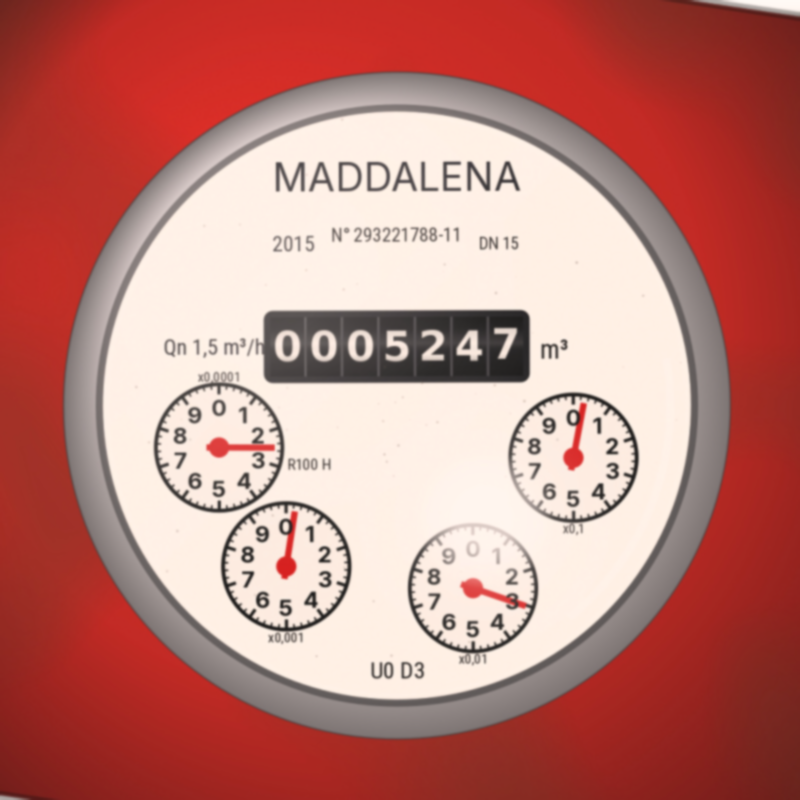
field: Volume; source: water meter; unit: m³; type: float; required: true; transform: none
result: 5247.0302 m³
